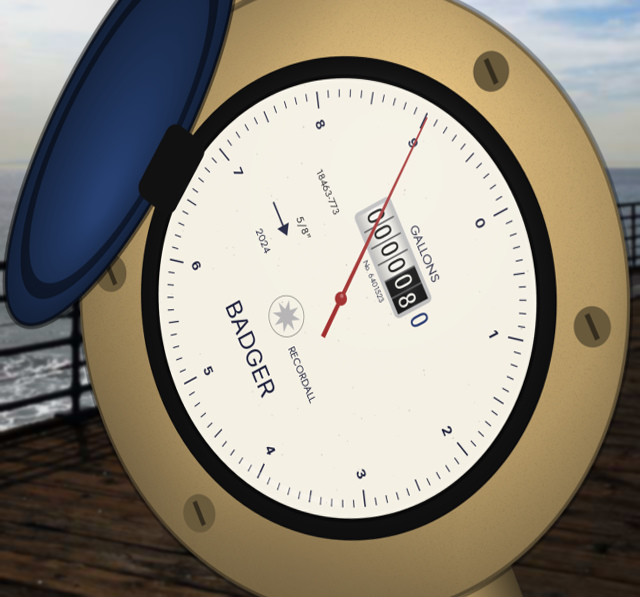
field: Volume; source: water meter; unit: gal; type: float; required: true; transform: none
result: 79.0 gal
